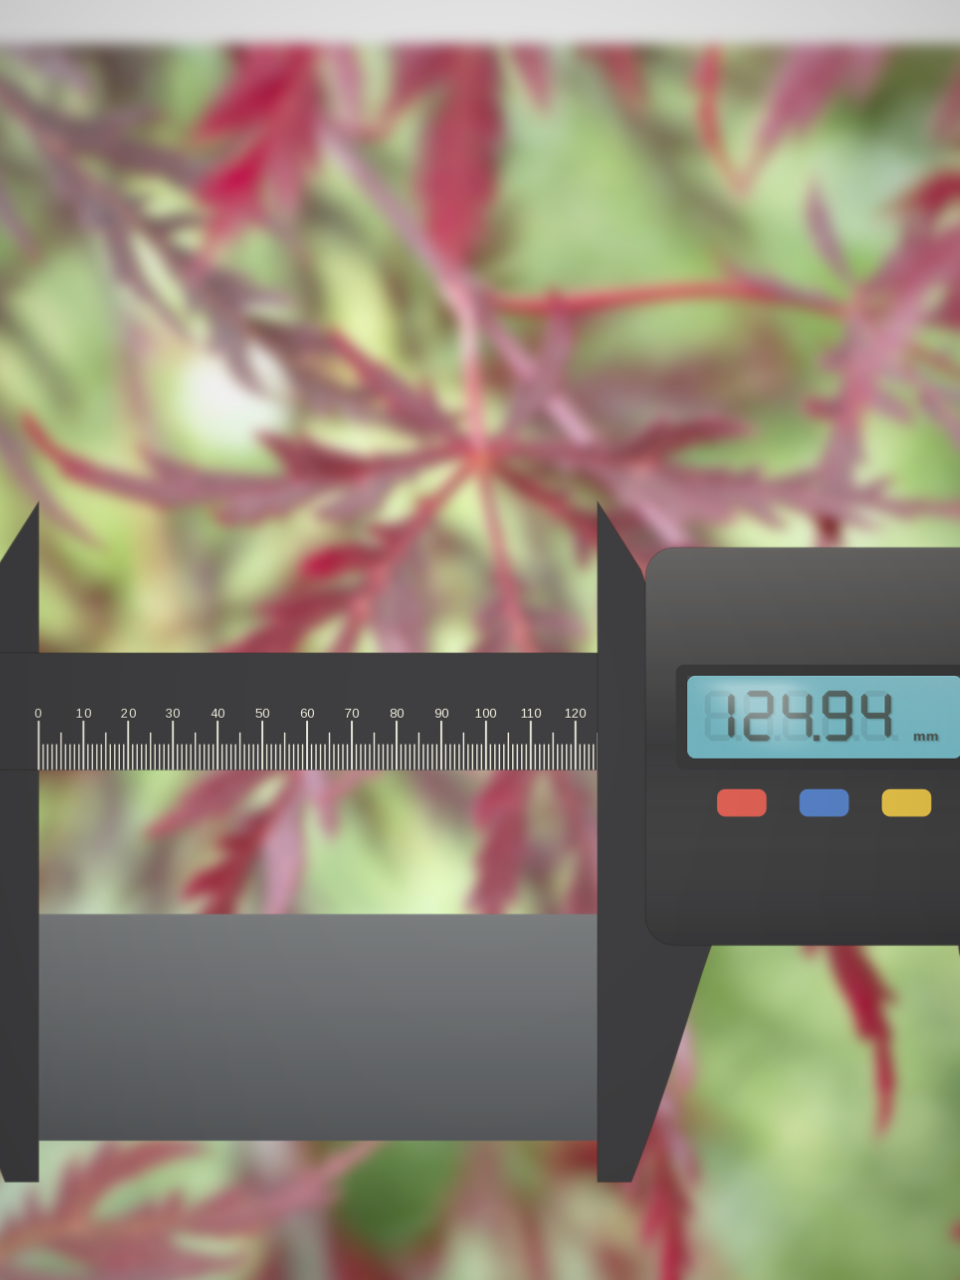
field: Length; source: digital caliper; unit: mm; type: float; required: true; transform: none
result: 124.94 mm
